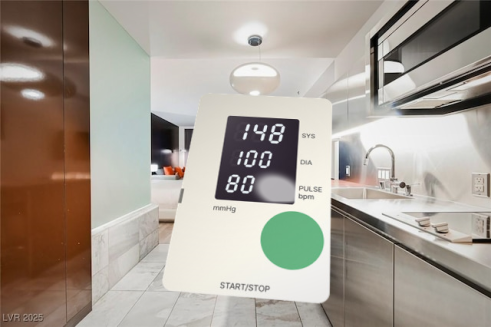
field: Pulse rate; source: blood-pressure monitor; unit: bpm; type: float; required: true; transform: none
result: 80 bpm
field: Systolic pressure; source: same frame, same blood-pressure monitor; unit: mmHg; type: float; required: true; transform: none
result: 148 mmHg
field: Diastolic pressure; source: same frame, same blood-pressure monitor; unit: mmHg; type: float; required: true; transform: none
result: 100 mmHg
